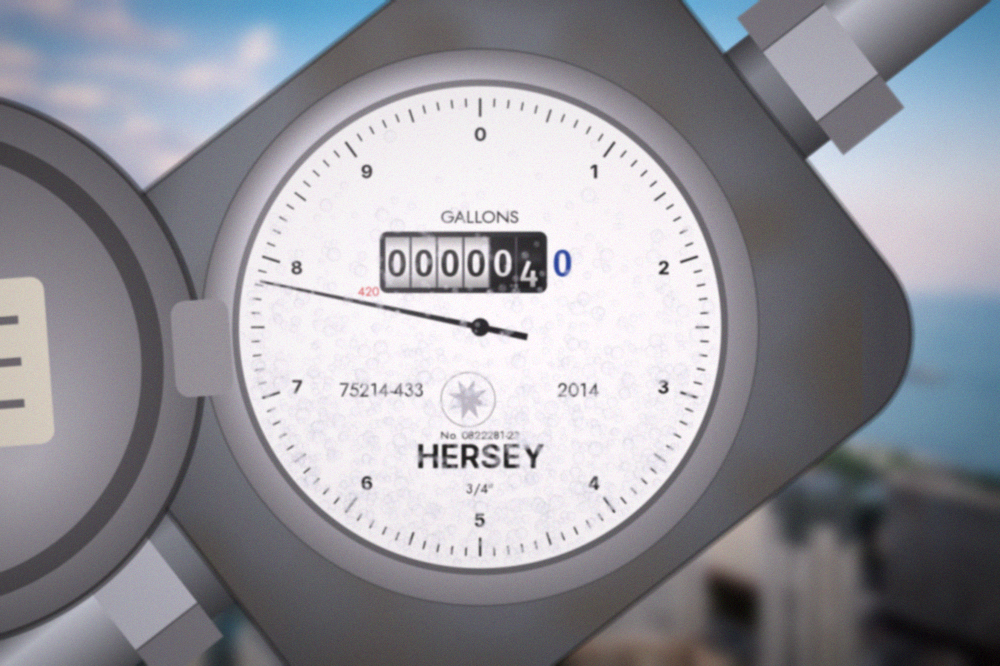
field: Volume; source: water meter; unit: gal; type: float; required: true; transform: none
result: 37.8 gal
